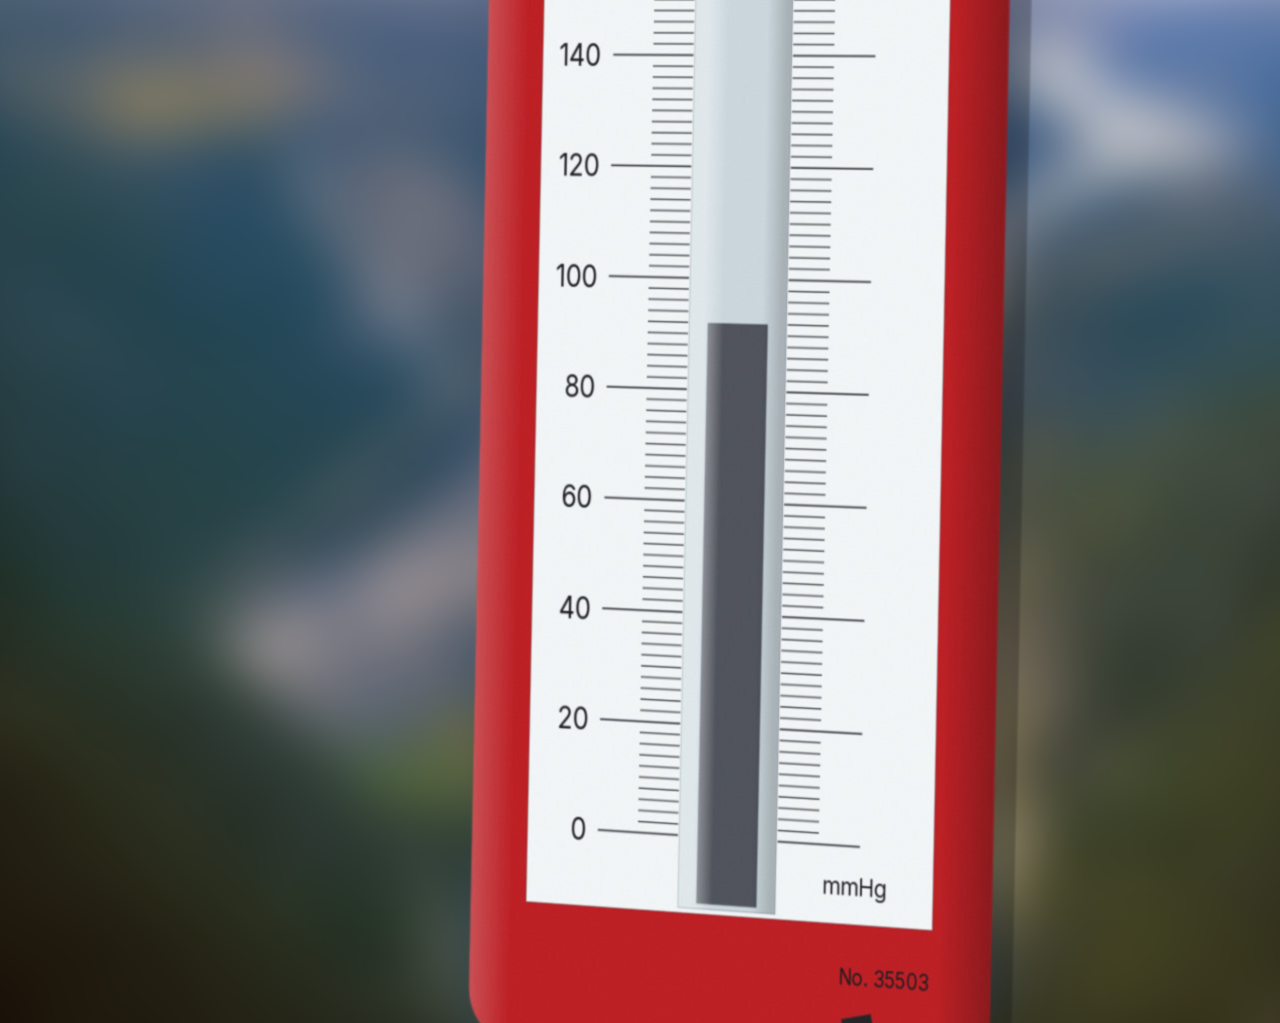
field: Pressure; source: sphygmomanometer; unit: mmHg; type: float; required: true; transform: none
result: 92 mmHg
